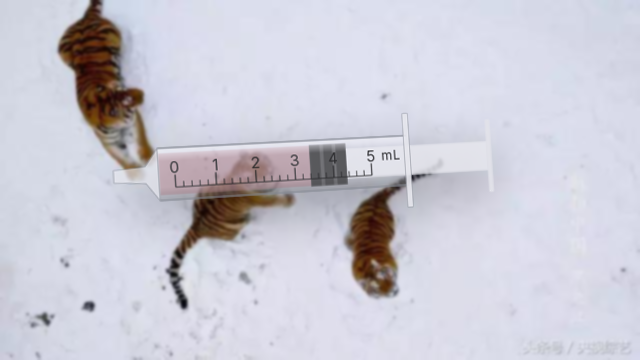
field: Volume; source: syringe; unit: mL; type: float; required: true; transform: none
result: 3.4 mL
